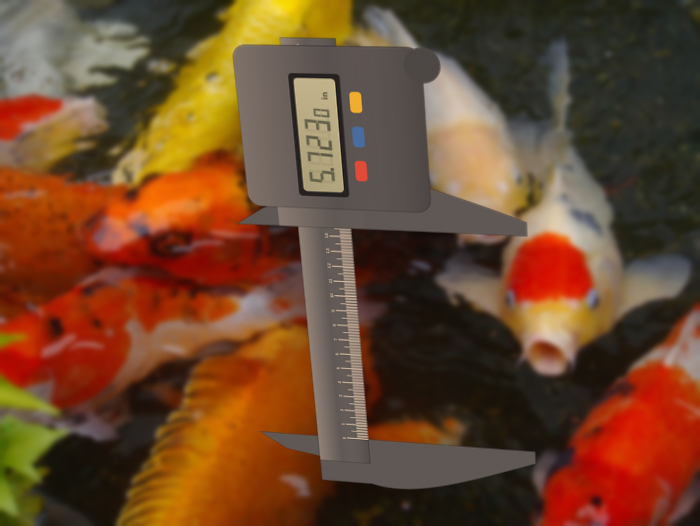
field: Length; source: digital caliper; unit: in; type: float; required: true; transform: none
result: 5.7230 in
